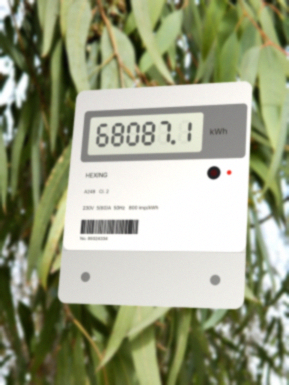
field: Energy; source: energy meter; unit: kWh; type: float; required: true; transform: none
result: 68087.1 kWh
